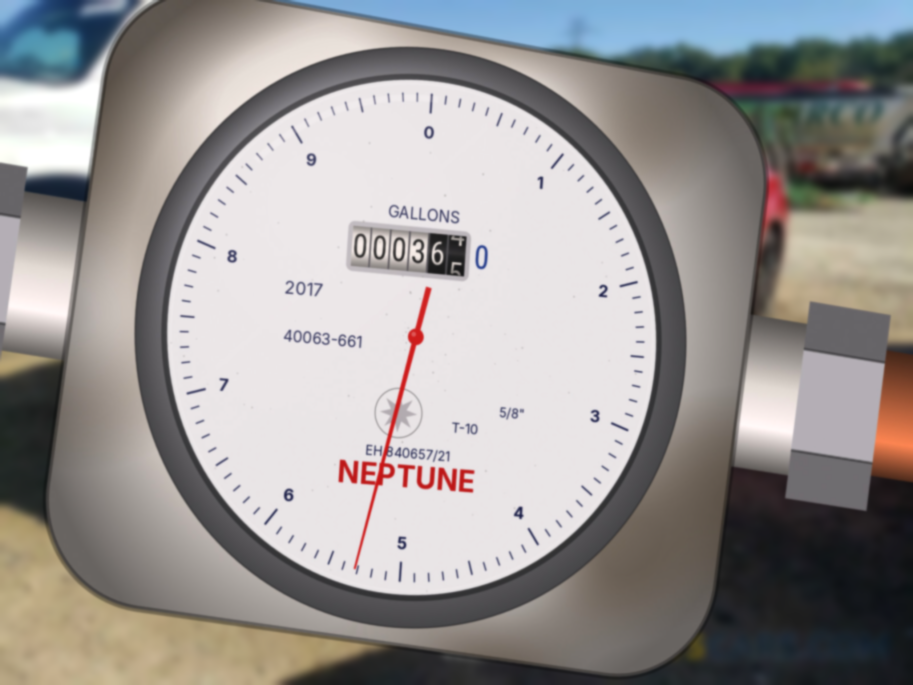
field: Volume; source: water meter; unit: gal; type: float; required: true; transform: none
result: 3645.3 gal
